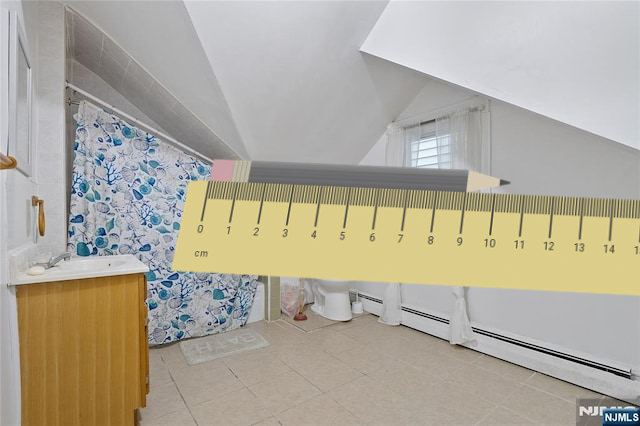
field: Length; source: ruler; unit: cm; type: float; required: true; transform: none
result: 10.5 cm
